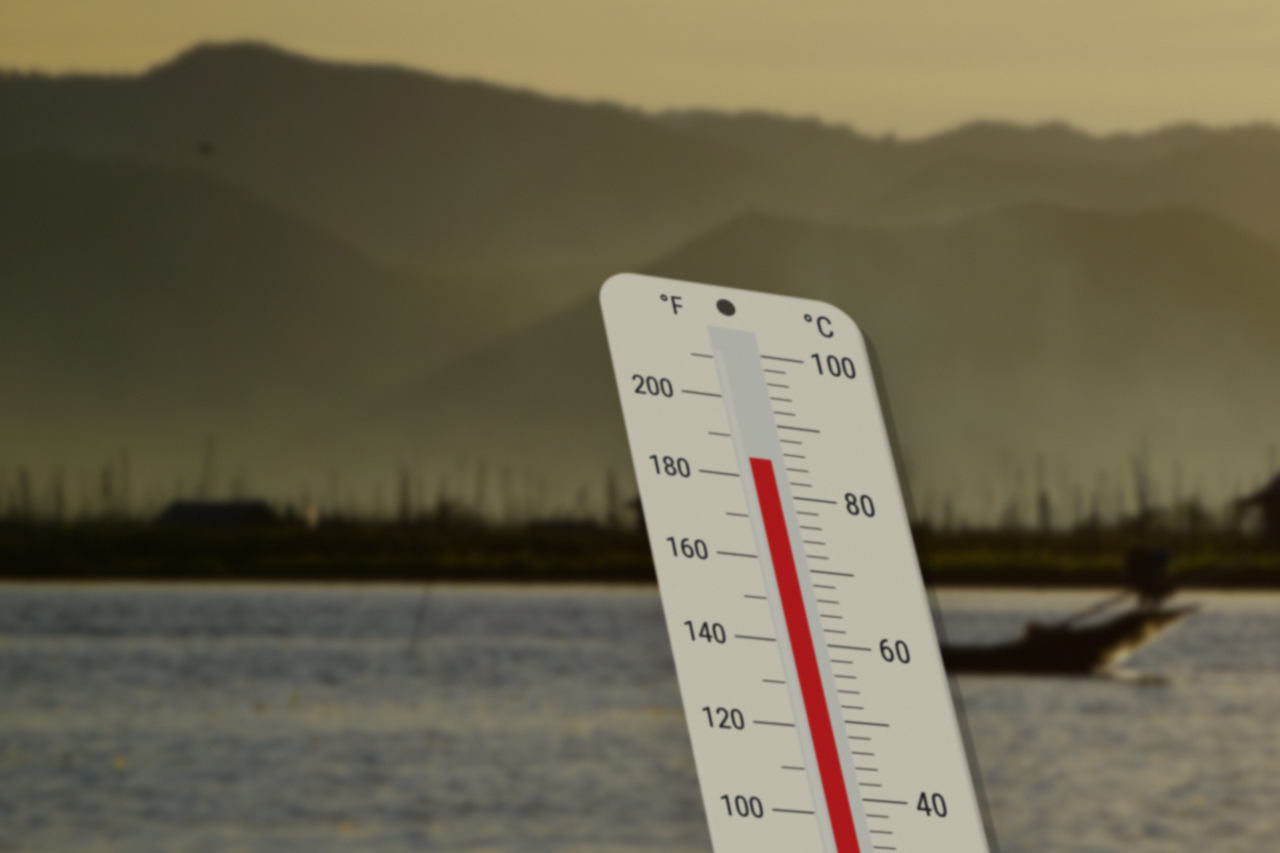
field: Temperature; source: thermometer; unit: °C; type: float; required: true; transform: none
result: 85 °C
